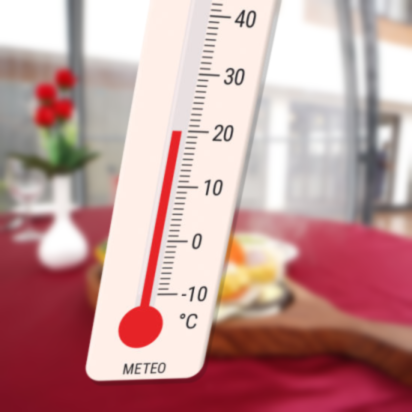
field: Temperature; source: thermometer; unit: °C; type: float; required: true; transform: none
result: 20 °C
